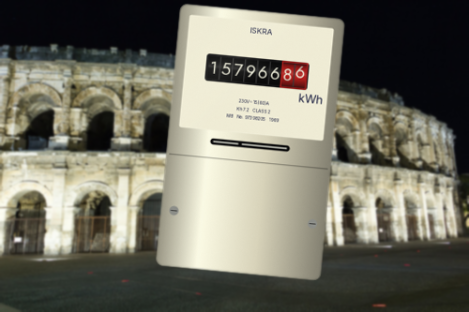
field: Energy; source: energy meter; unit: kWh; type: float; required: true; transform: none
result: 157966.86 kWh
